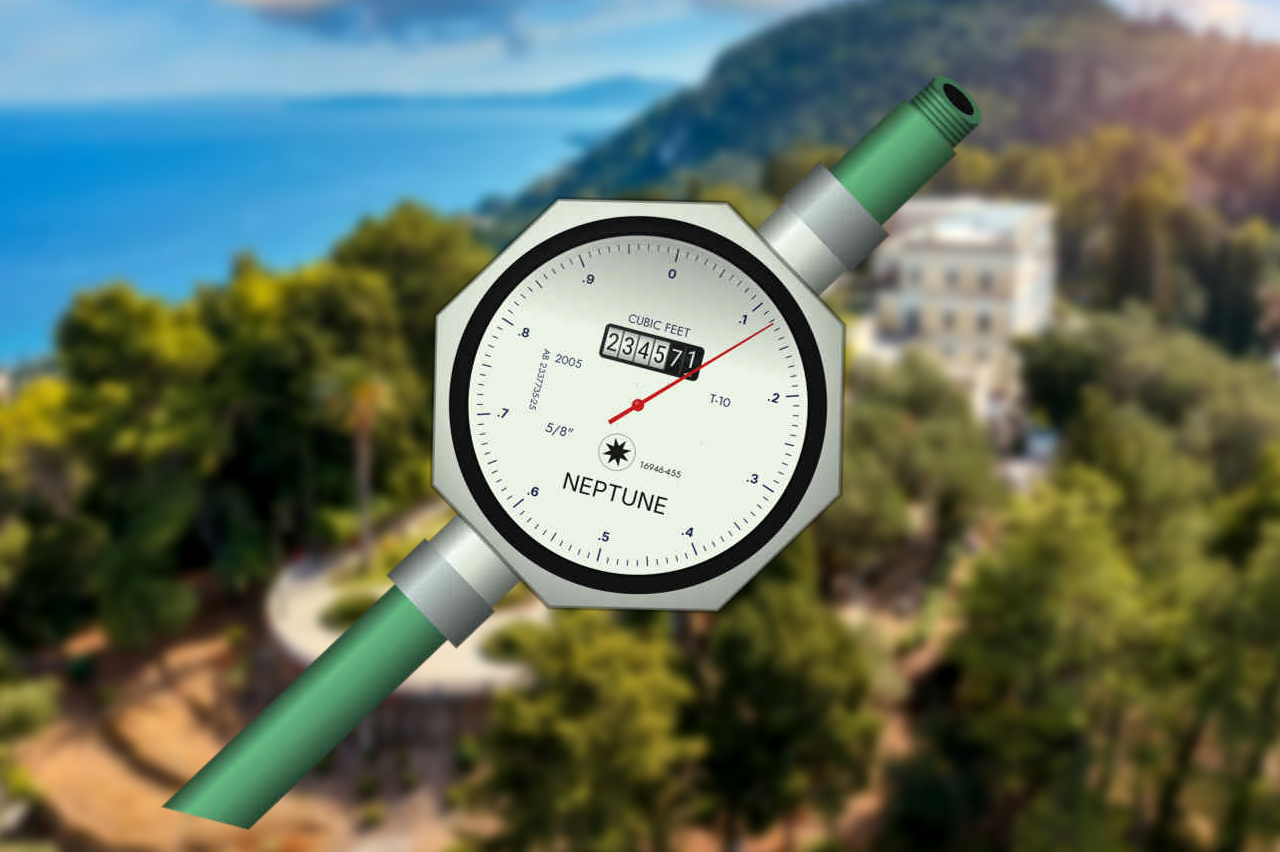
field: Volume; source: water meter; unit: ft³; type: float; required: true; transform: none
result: 234571.12 ft³
